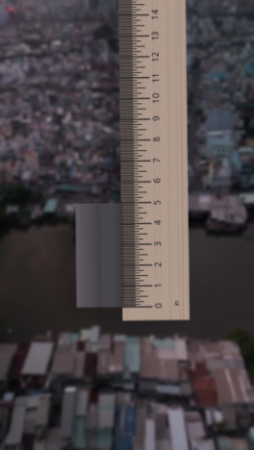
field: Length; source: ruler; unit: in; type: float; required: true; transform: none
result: 5 in
